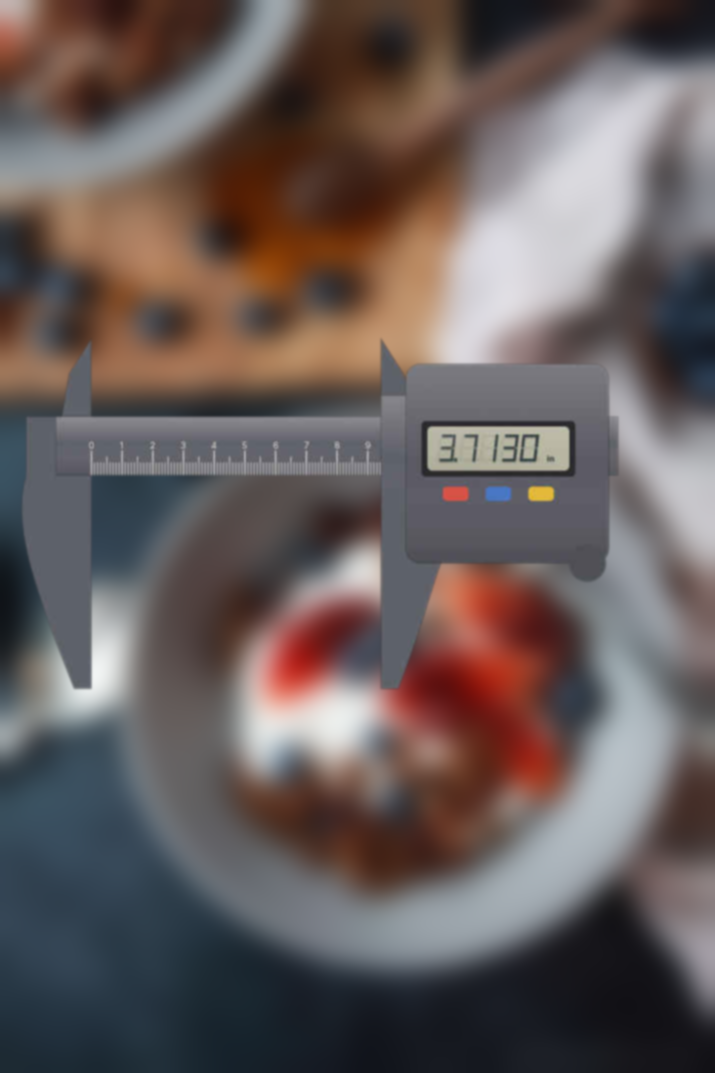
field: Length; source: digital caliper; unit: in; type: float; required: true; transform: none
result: 3.7130 in
